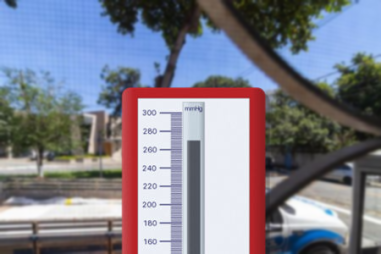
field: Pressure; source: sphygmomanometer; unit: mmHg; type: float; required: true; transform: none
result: 270 mmHg
